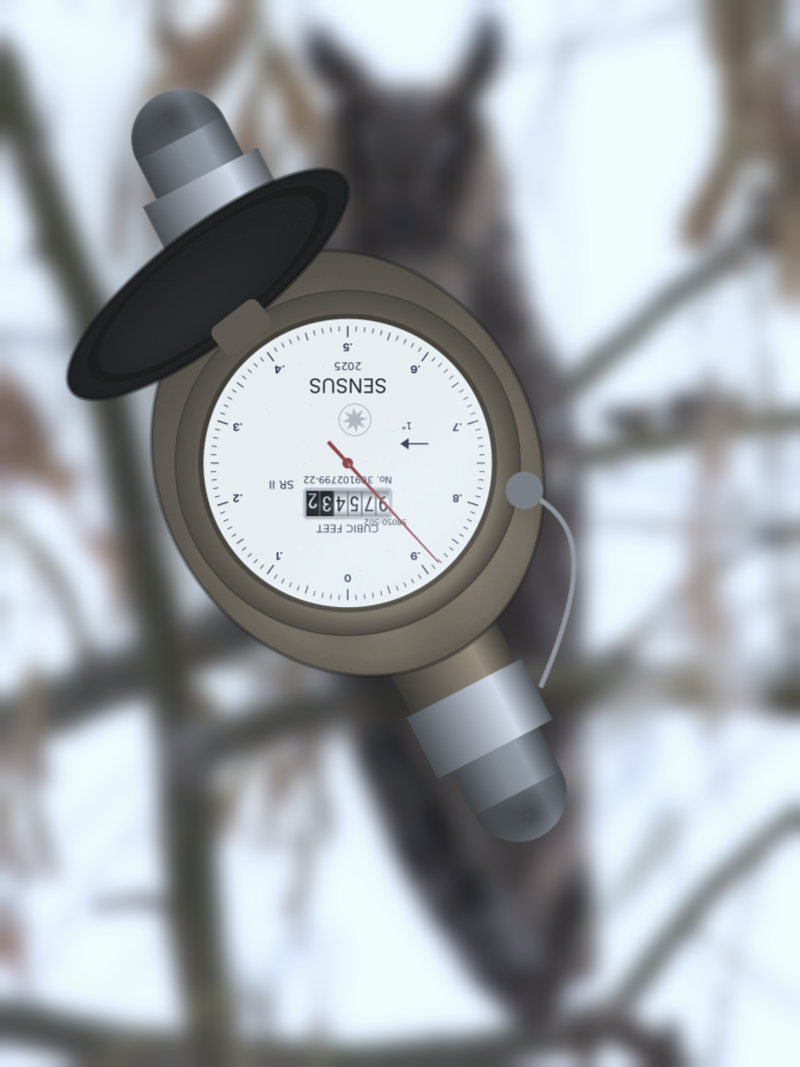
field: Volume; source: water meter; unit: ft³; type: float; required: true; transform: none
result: 975431.88 ft³
